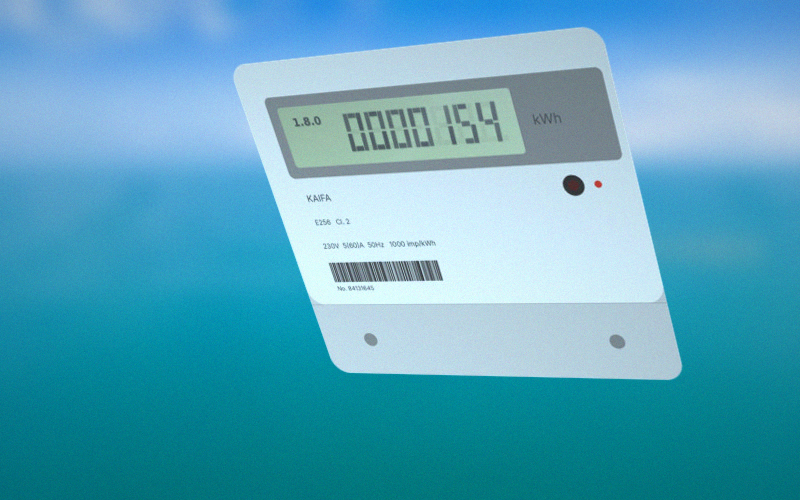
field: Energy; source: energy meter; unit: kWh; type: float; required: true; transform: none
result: 154 kWh
